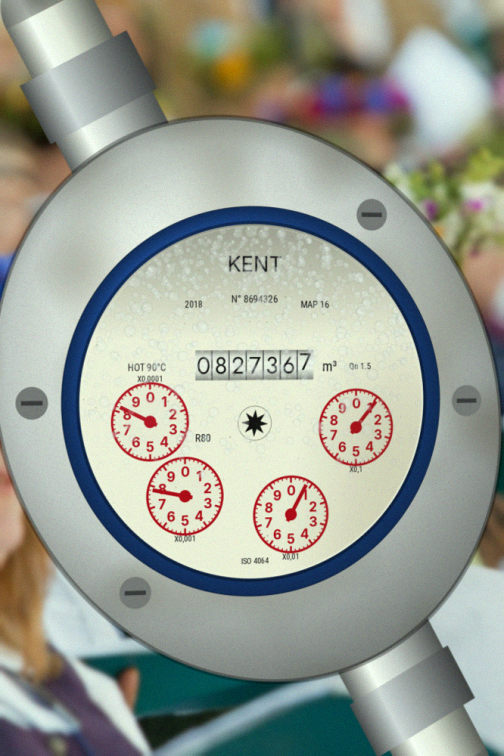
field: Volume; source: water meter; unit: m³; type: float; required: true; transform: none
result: 827367.1078 m³
